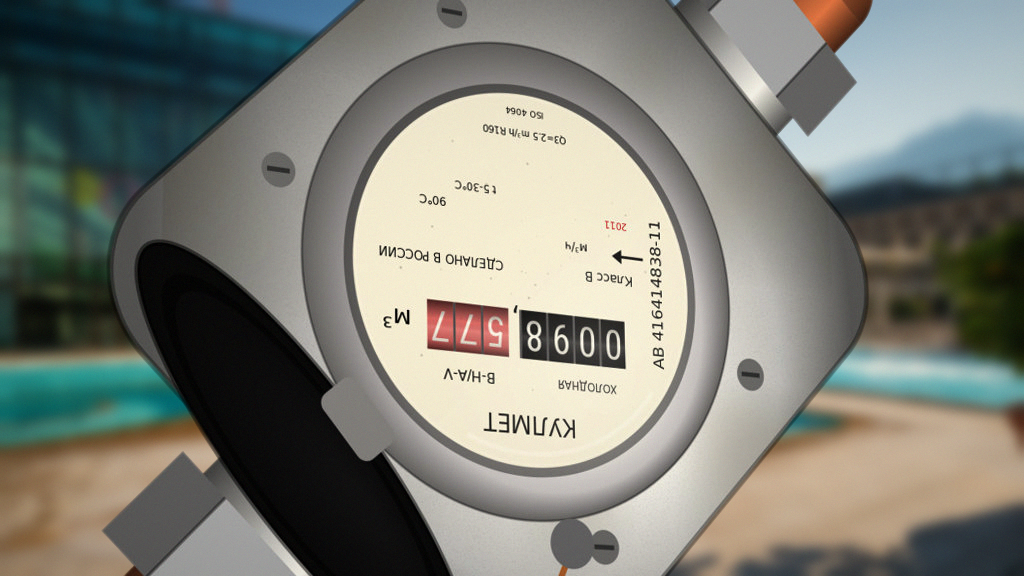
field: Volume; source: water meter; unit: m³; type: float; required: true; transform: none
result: 98.577 m³
